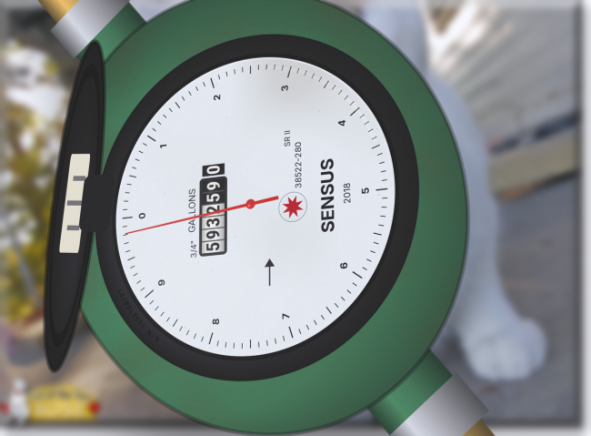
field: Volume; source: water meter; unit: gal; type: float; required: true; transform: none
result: 5932589.8 gal
